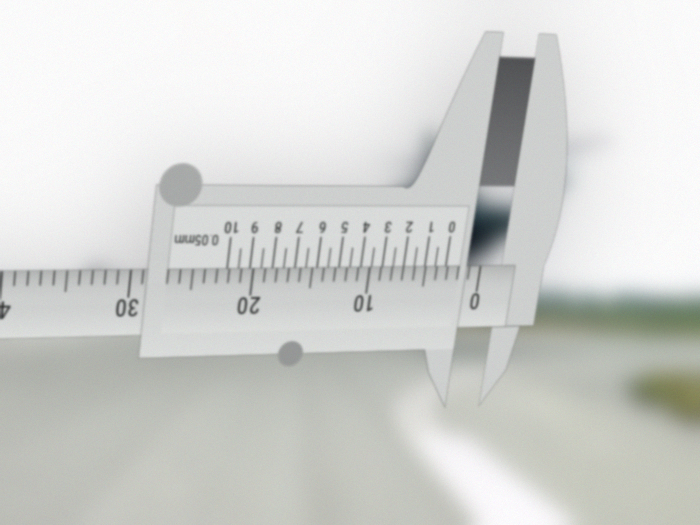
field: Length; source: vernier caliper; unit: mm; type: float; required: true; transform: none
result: 3.2 mm
